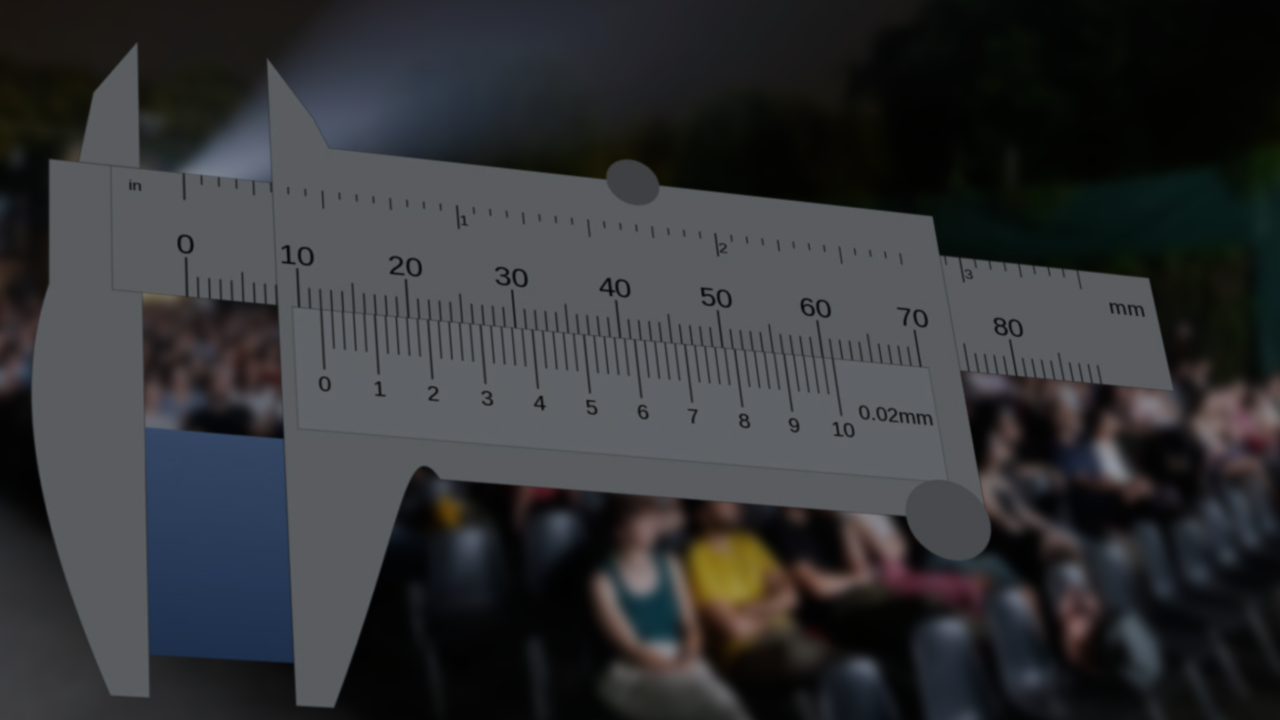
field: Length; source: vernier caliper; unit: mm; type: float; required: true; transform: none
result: 12.0 mm
